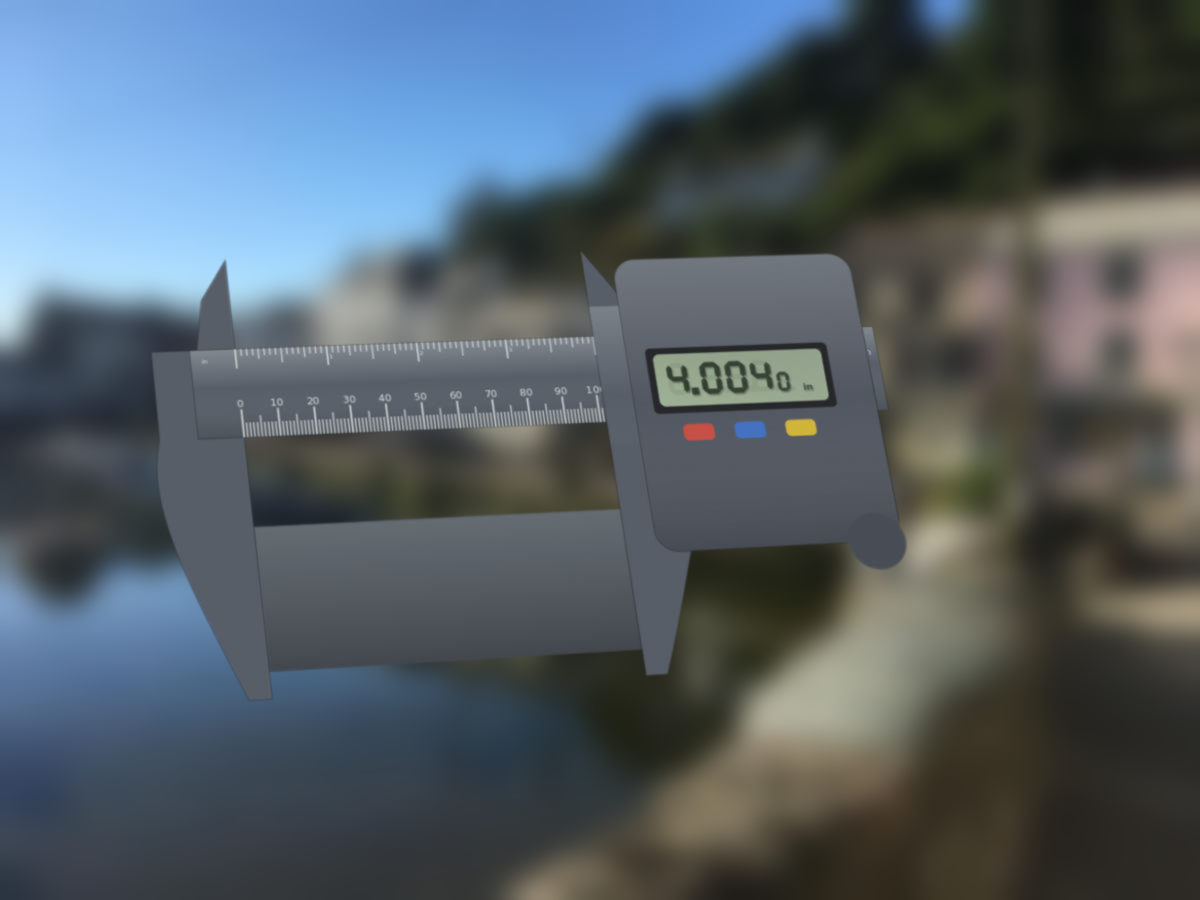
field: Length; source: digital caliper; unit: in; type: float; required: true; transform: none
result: 4.0040 in
